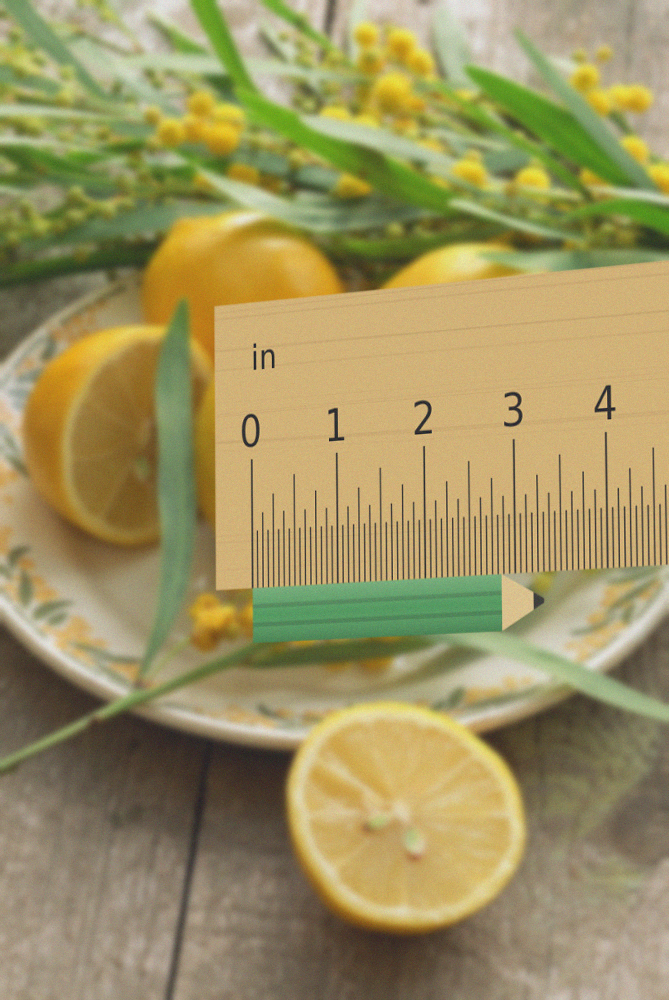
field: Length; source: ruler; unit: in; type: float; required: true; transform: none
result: 3.3125 in
